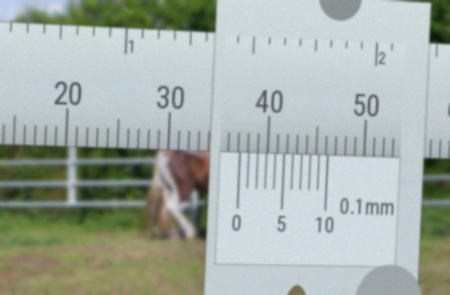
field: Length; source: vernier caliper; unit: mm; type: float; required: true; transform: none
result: 37.2 mm
